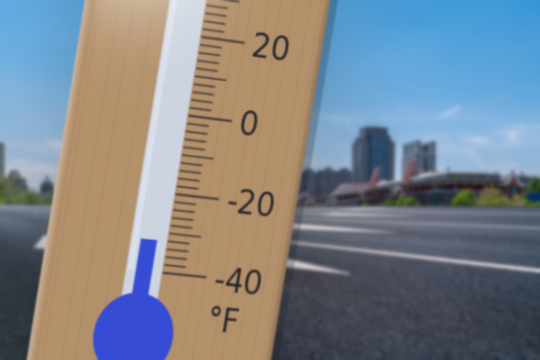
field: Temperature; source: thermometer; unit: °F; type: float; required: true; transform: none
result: -32 °F
